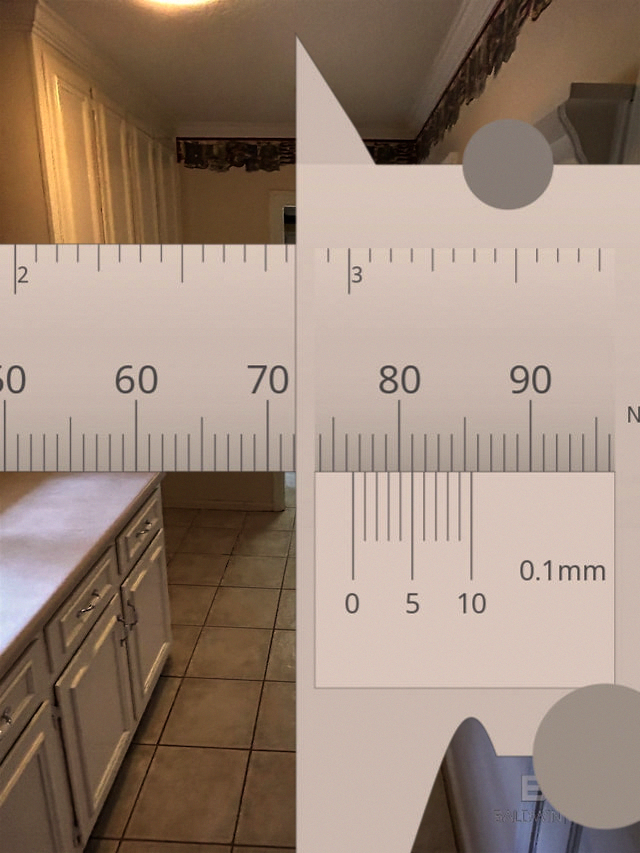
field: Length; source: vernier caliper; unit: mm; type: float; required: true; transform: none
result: 76.5 mm
